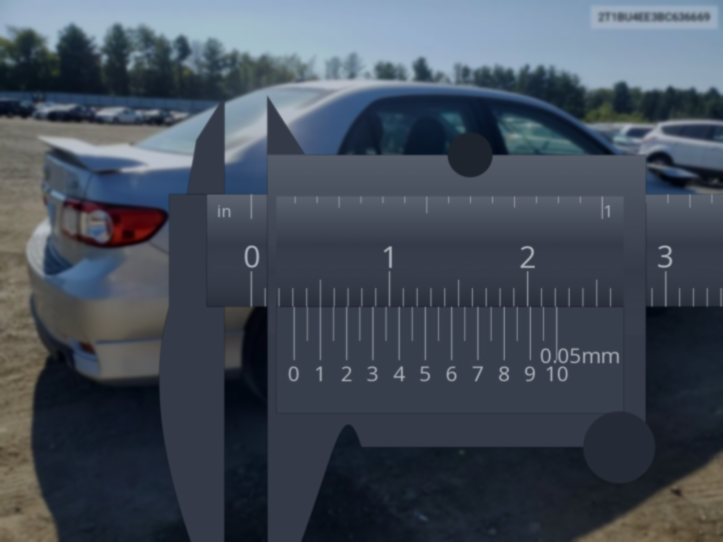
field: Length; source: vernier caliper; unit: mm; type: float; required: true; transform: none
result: 3.1 mm
